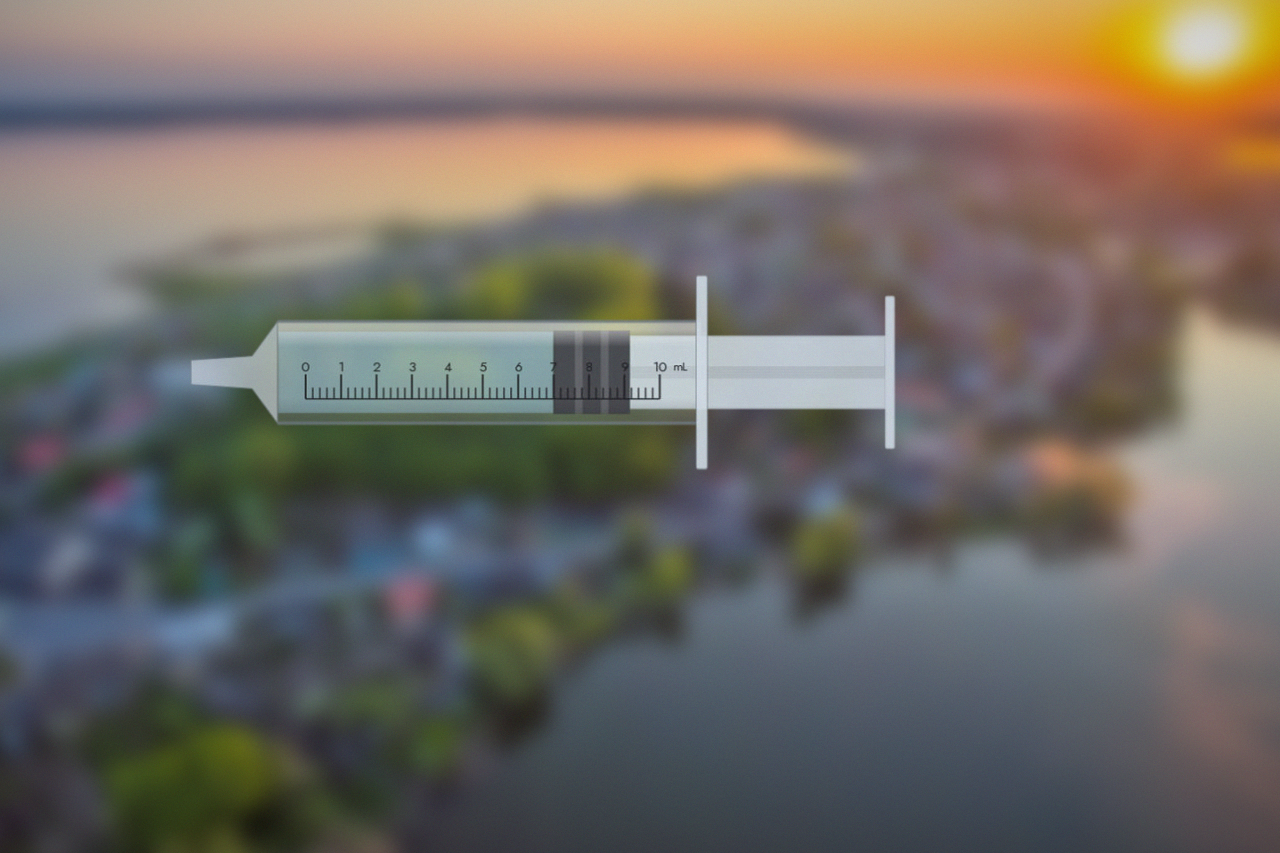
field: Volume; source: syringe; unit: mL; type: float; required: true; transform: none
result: 7 mL
